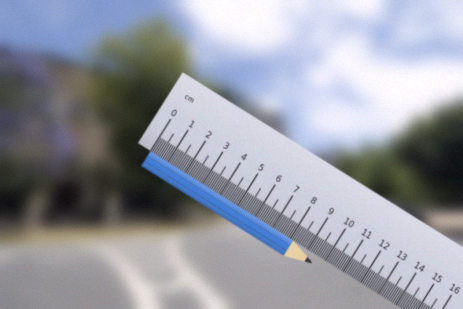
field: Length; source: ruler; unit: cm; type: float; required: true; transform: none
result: 9.5 cm
